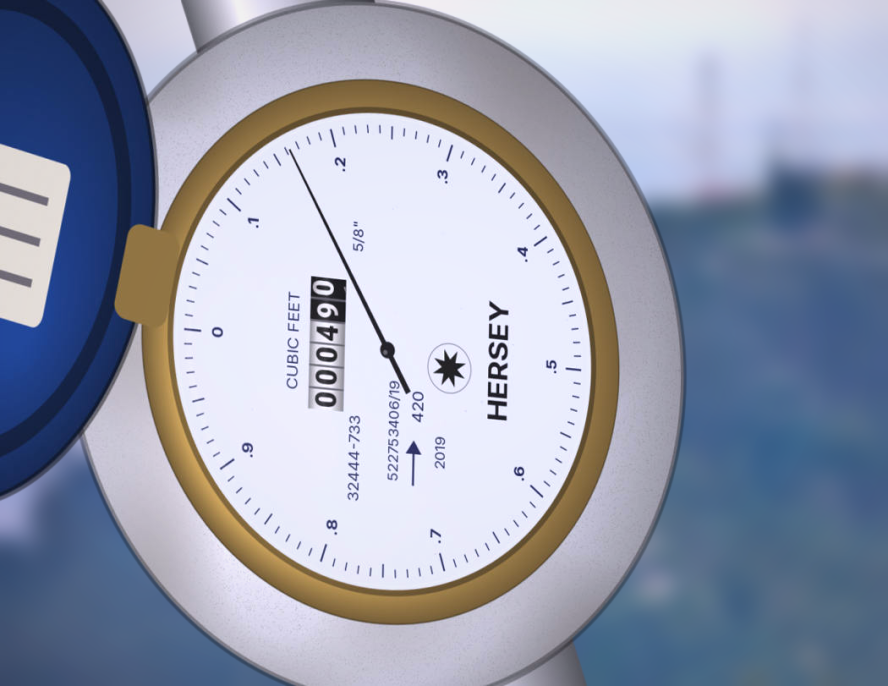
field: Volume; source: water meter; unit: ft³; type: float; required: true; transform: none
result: 490.16 ft³
